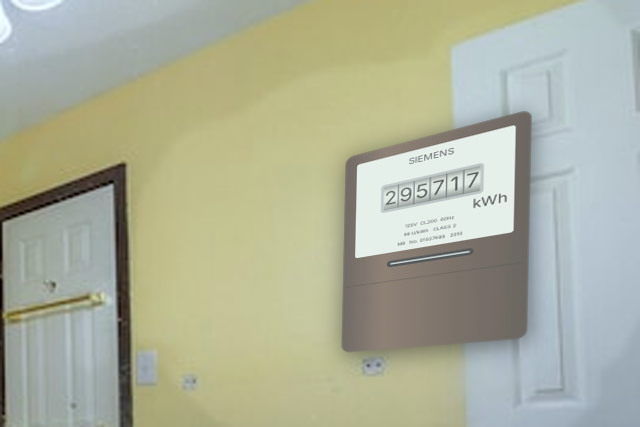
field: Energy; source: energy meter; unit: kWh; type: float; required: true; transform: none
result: 295717 kWh
